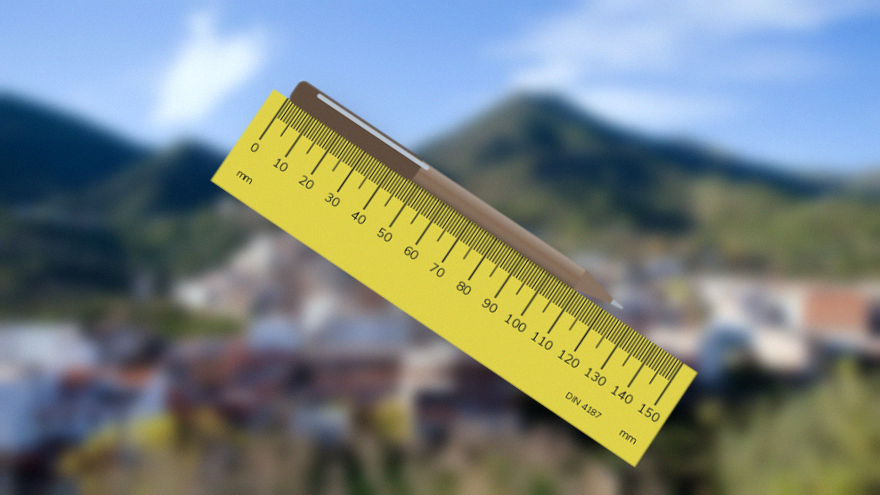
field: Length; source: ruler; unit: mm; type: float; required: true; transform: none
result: 125 mm
